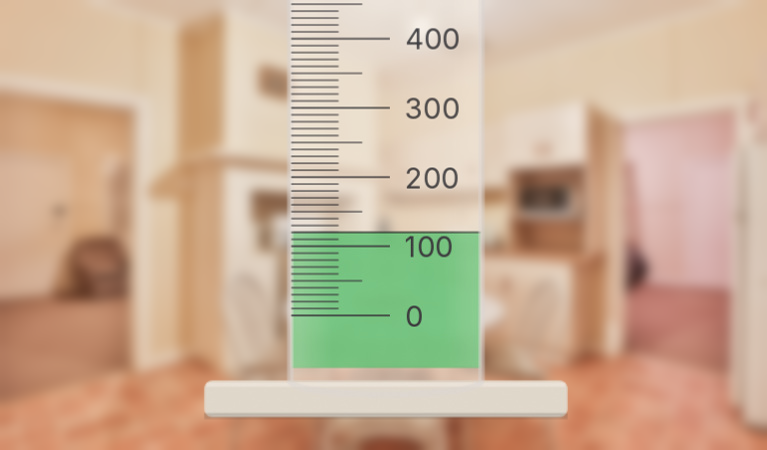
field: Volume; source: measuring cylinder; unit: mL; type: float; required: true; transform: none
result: 120 mL
